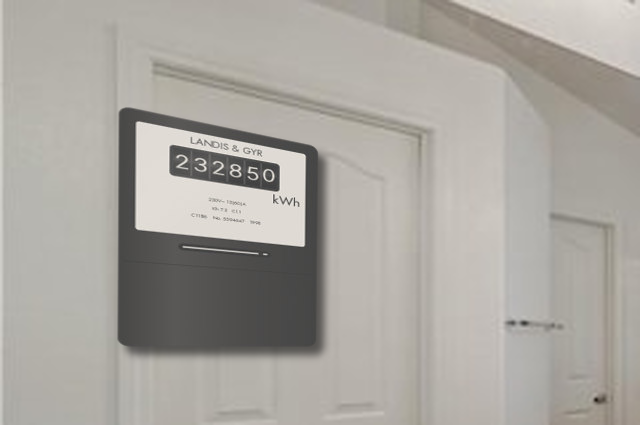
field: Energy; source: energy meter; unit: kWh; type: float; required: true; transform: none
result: 232850 kWh
